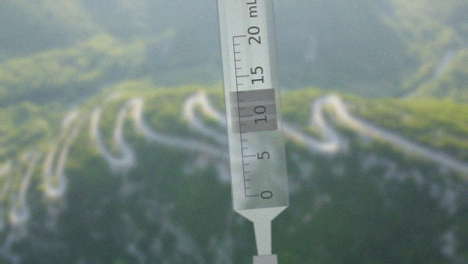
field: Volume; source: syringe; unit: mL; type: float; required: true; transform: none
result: 8 mL
